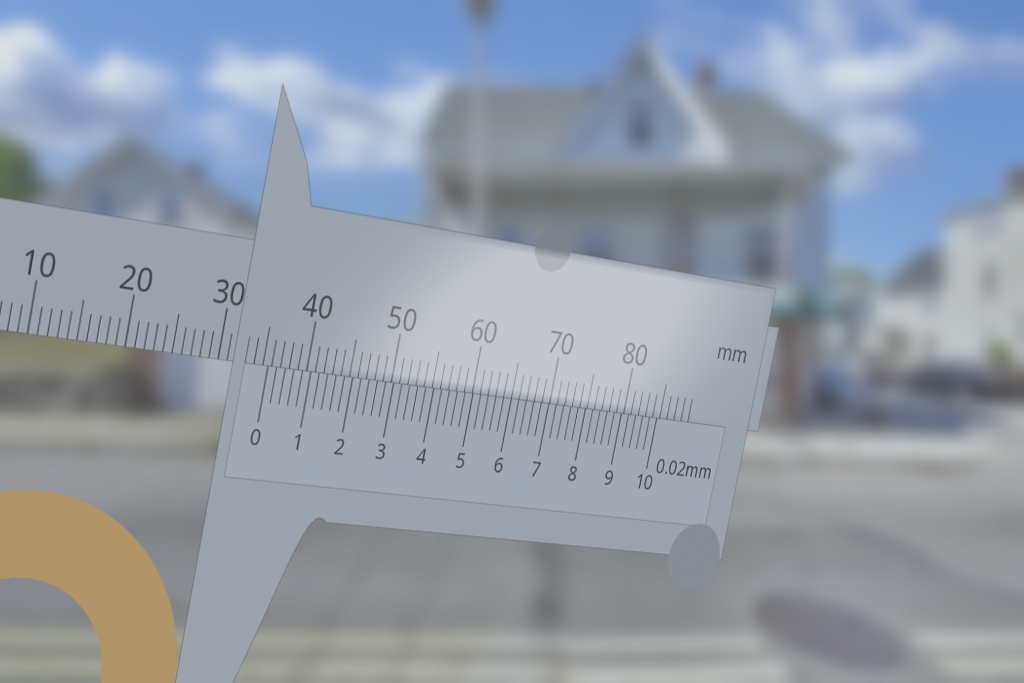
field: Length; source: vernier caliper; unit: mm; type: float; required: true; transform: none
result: 35.6 mm
